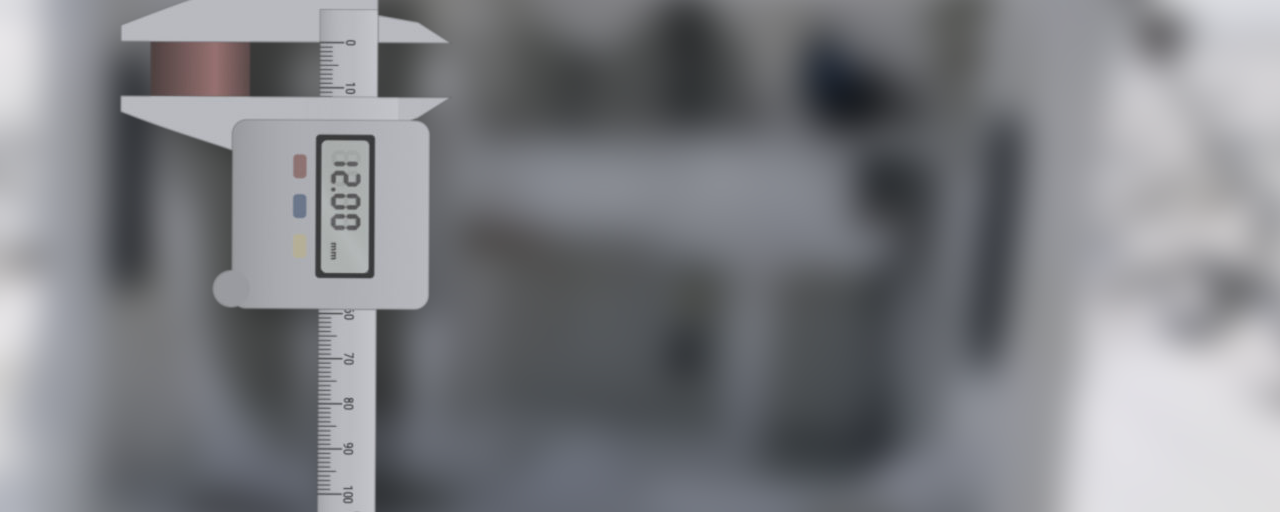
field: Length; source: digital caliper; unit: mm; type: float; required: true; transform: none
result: 12.00 mm
